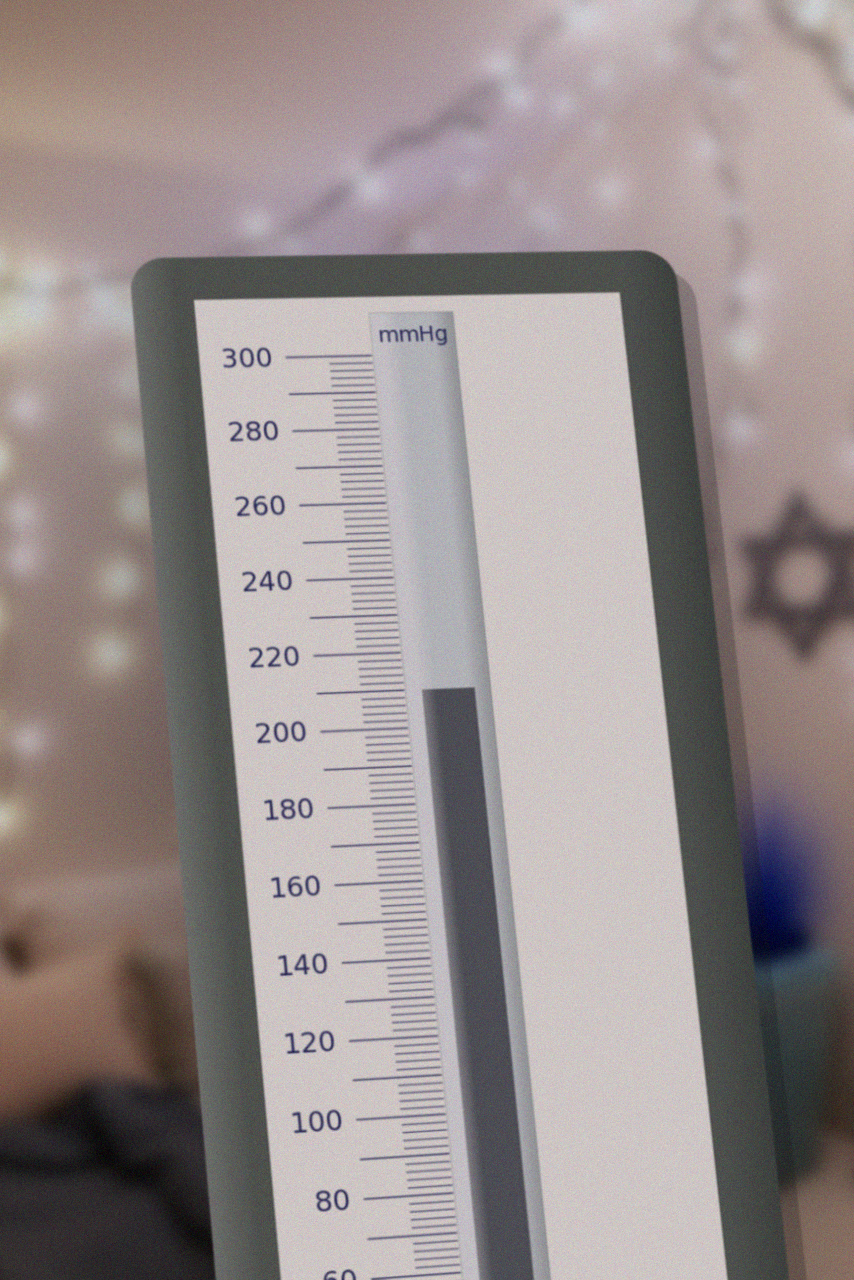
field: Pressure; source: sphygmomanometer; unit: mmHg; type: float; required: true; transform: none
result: 210 mmHg
